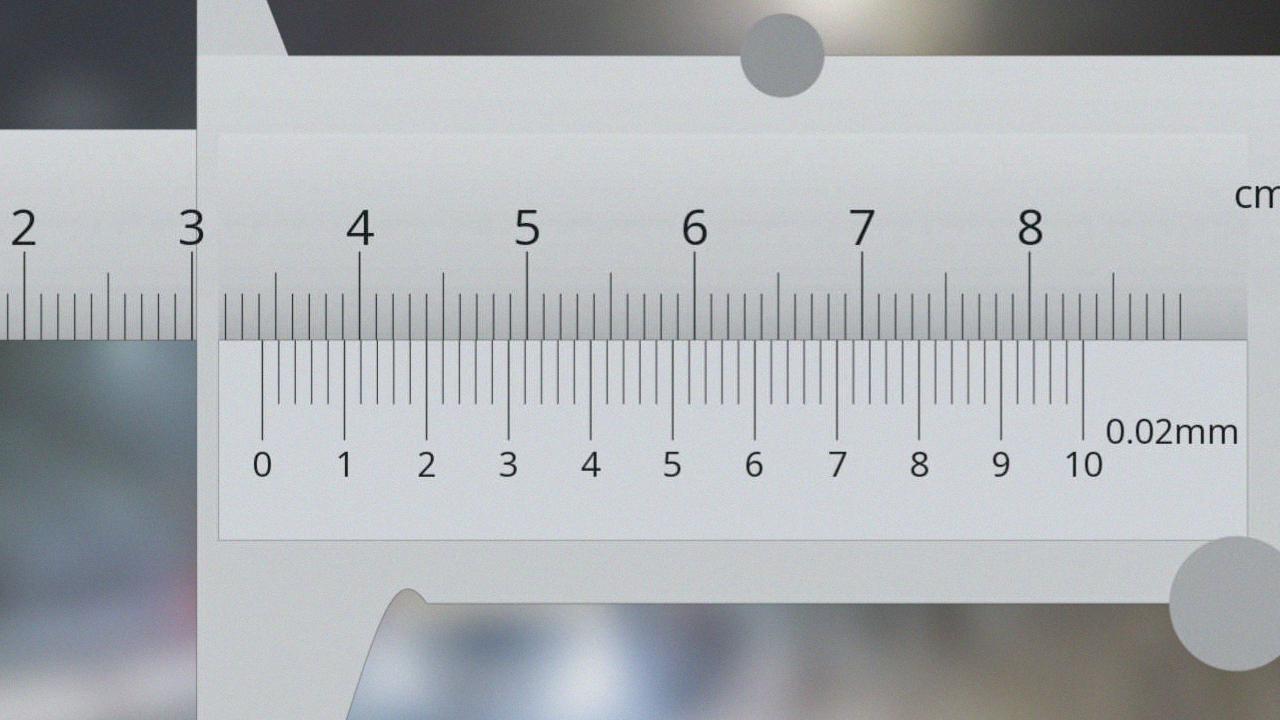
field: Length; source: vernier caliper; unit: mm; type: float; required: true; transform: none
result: 34.2 mm
